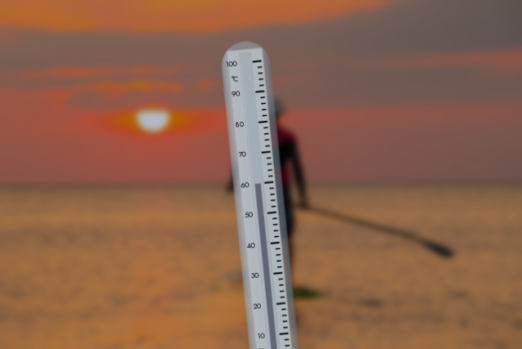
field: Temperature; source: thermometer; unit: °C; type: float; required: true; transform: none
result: 60 °C
